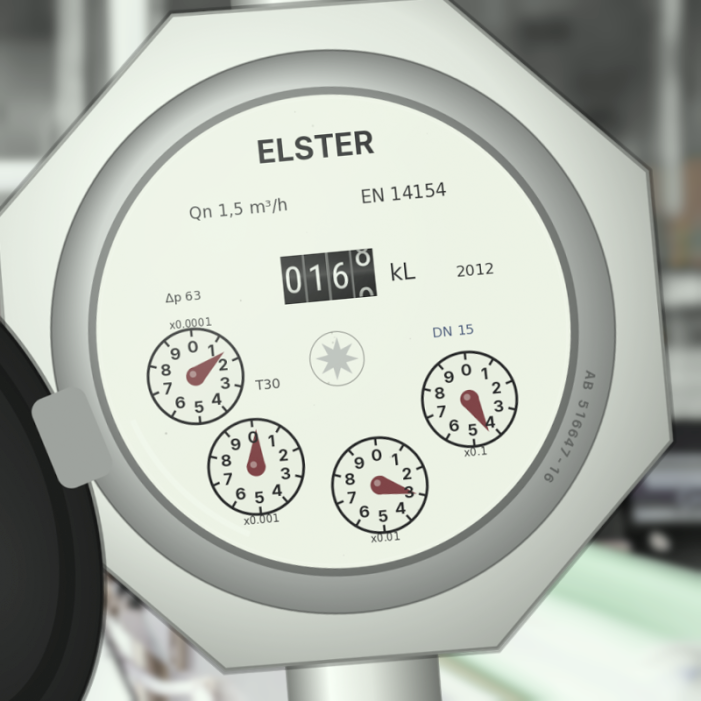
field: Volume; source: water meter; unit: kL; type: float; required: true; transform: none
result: 168.4301 kL
